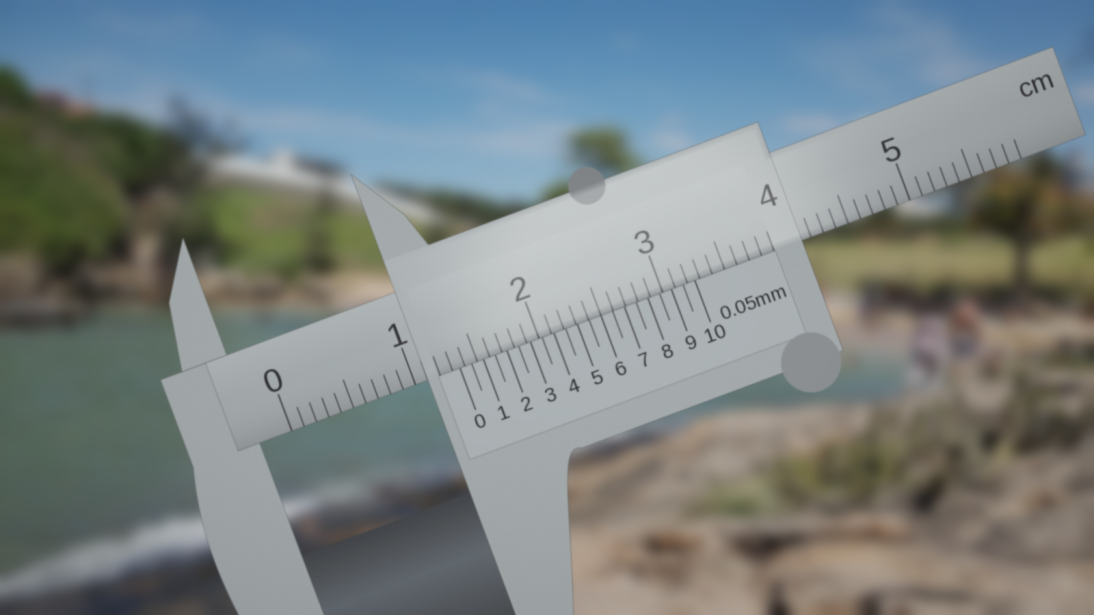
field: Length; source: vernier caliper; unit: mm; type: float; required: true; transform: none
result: 13.6 mm
